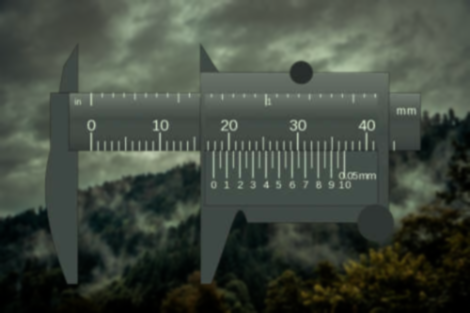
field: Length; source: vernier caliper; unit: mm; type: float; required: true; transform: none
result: 17.8 mm
